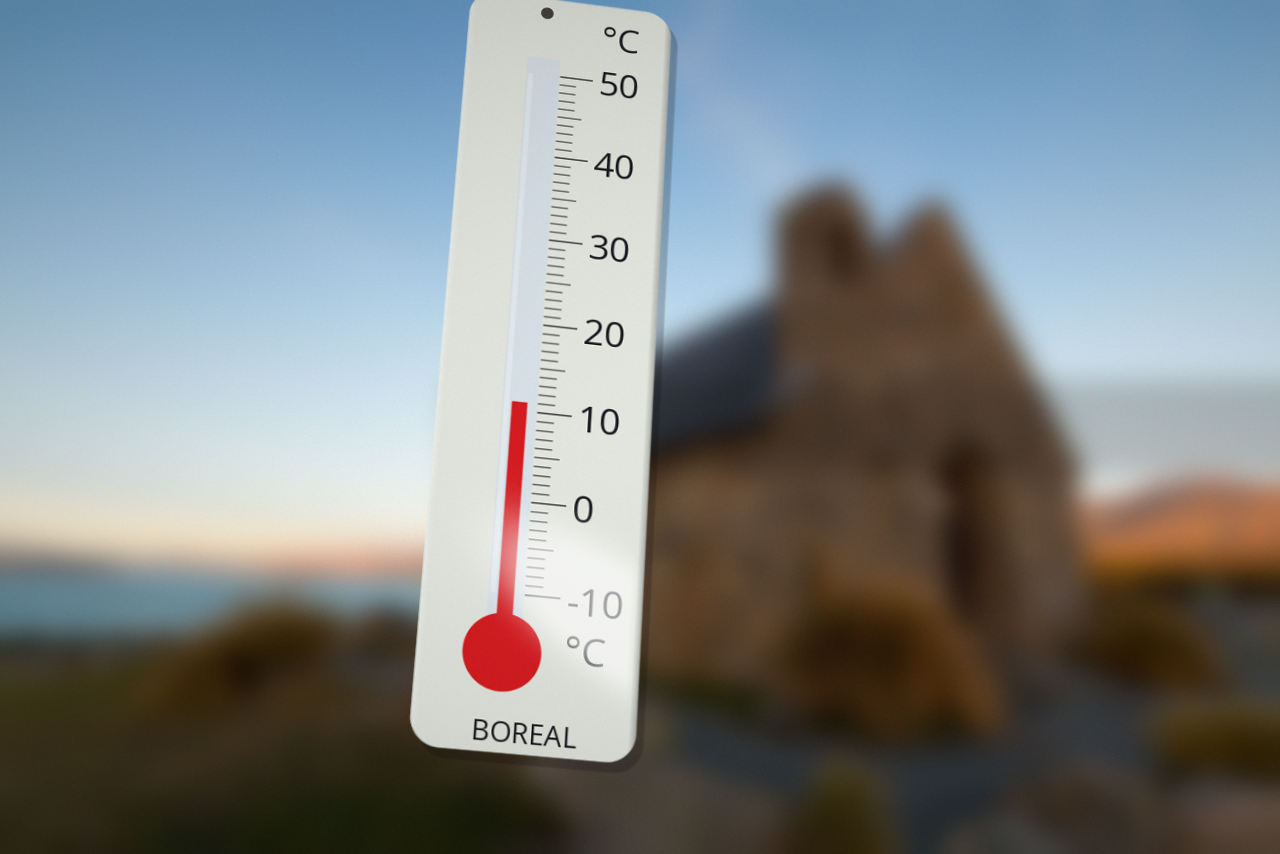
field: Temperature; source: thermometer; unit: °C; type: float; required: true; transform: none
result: 11 °C
